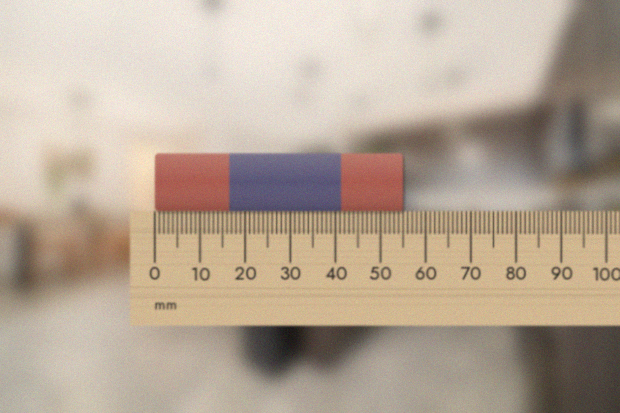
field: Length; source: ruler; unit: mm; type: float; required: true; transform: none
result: 55 mm
